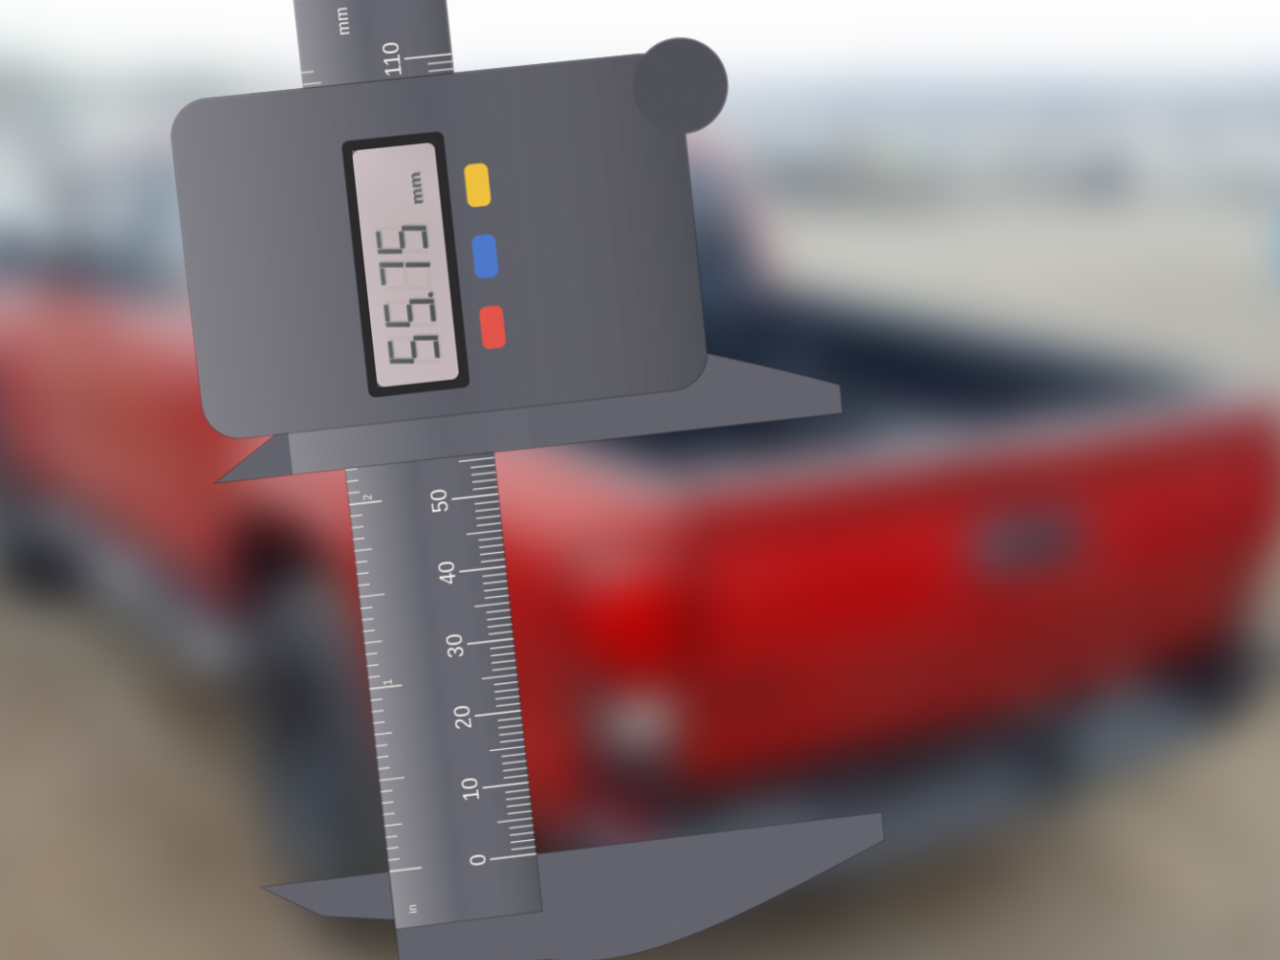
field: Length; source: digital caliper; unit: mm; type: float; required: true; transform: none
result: 55.75 mm
